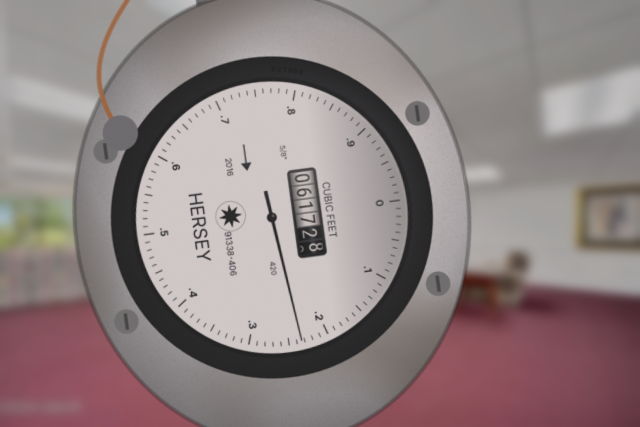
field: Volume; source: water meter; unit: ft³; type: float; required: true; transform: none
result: 61728.23 ft³
